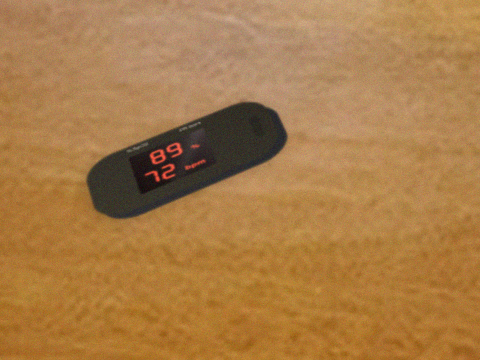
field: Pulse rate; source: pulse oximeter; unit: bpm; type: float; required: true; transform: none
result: 72 bpm
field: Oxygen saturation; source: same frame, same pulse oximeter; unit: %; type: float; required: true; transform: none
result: 89 %
